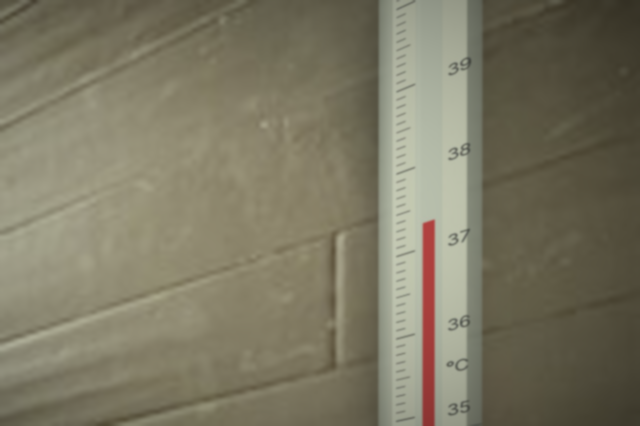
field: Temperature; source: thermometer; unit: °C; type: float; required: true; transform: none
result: 37.3 °C
